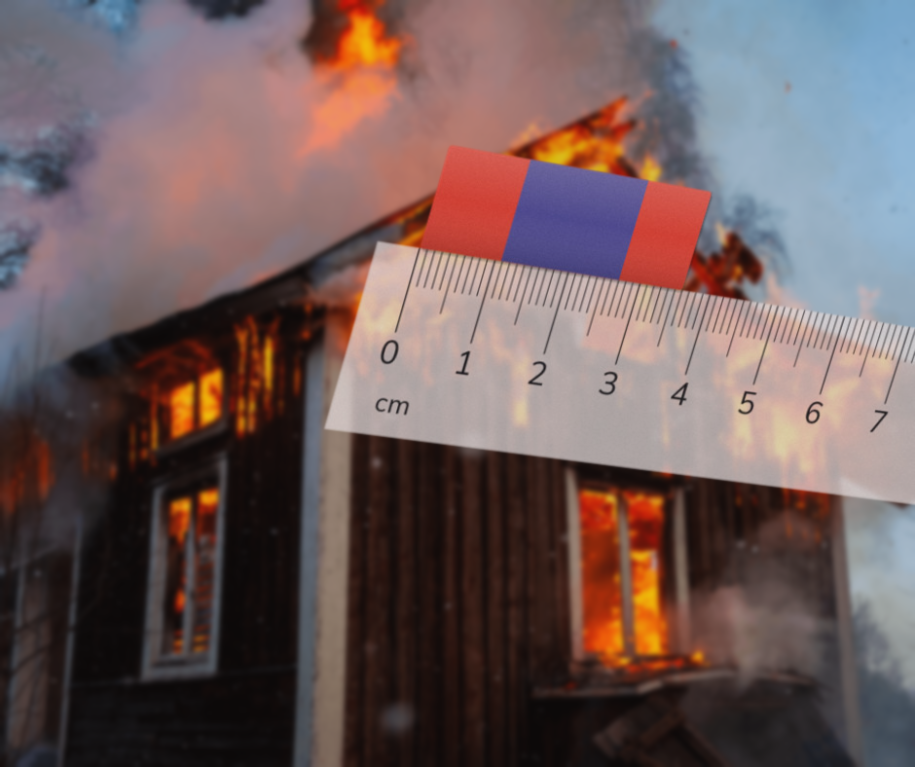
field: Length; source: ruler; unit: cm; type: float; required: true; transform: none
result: 3.6 cm
